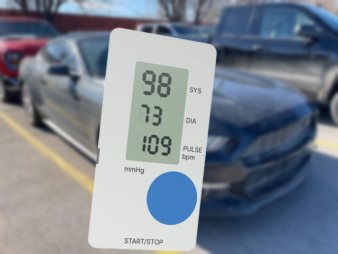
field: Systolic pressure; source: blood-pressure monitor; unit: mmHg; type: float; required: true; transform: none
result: 98 mmHg
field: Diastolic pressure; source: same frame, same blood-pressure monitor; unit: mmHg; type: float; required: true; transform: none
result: 73 mmHg
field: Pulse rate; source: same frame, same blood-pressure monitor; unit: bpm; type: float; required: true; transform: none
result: 109 bpm
